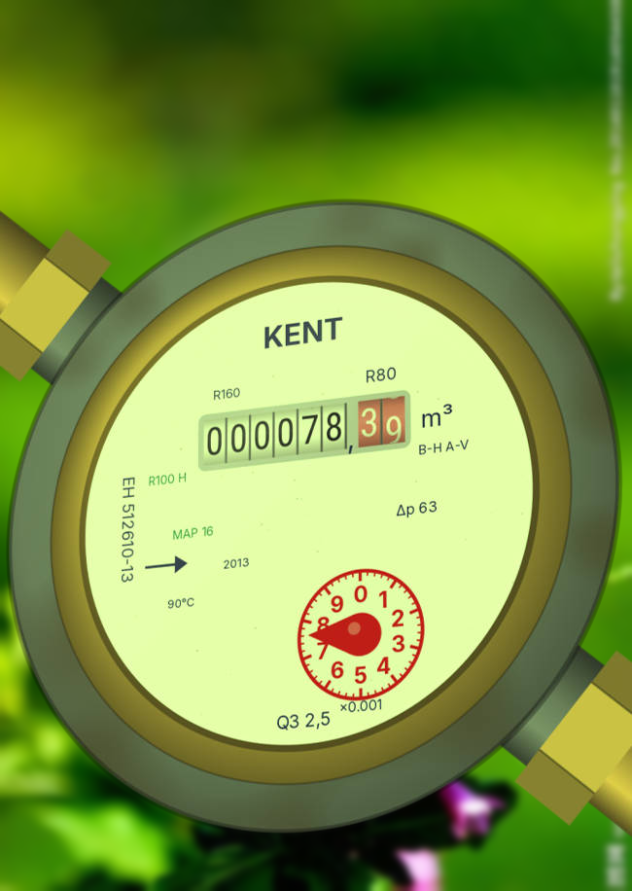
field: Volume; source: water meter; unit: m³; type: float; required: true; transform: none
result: 78.387 m³
